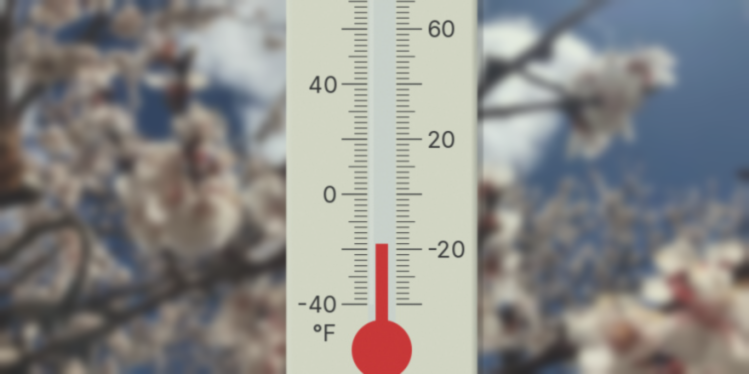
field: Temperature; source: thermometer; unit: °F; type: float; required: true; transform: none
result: -18 °F
